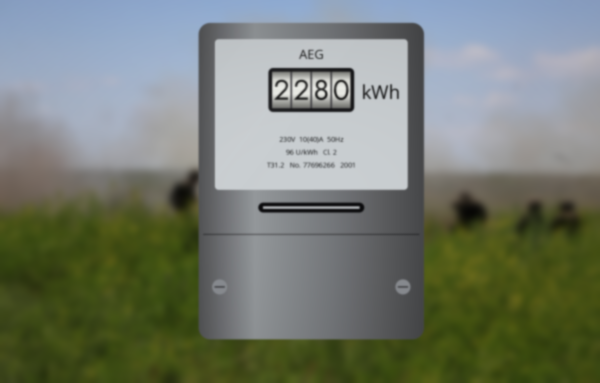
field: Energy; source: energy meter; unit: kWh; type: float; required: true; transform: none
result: 2280 kWh
